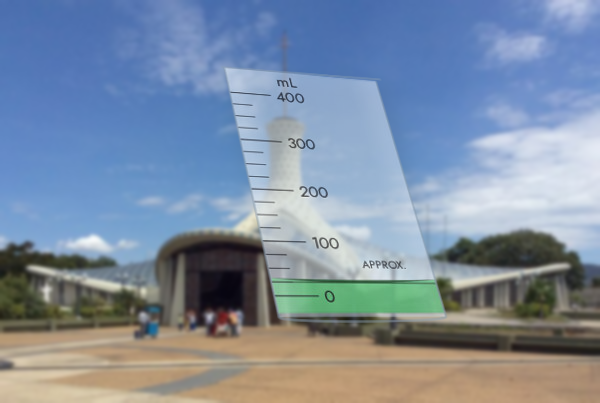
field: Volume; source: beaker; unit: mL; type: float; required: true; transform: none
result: 25 mL
